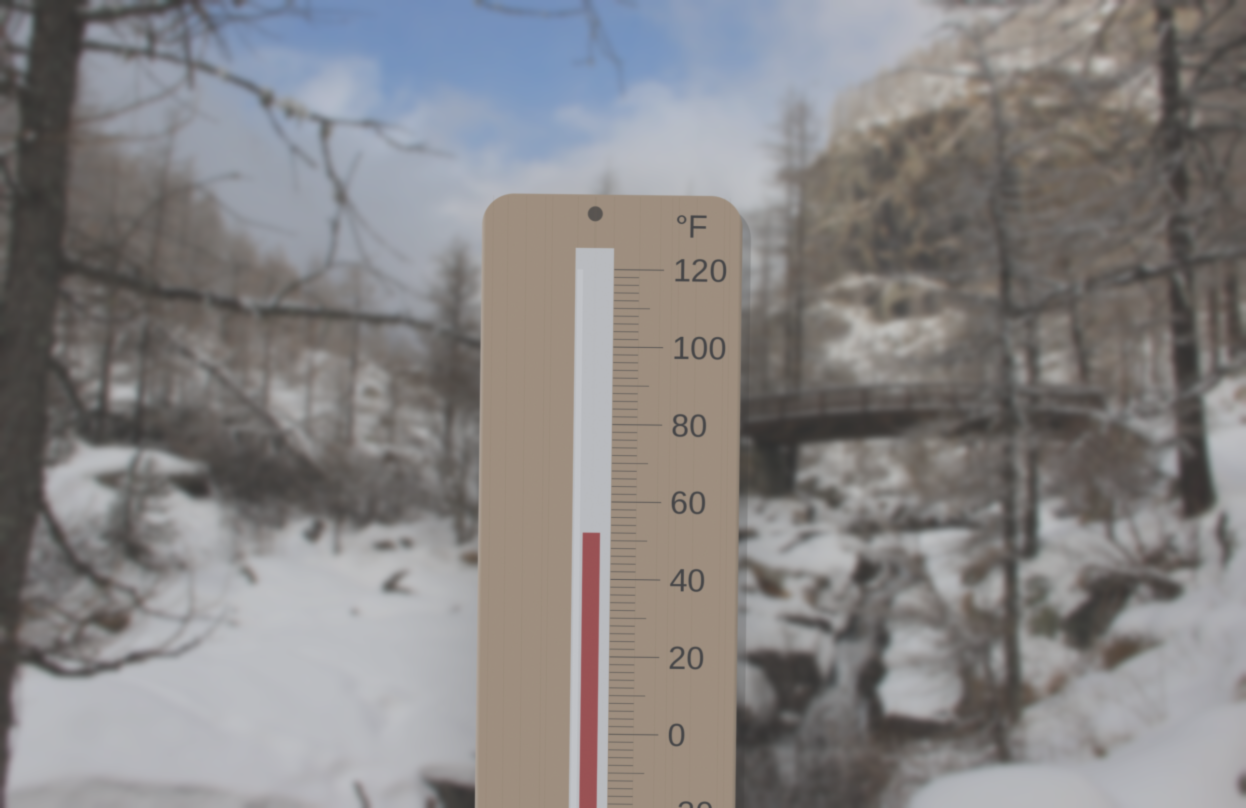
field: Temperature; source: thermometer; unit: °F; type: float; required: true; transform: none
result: 52 °F
